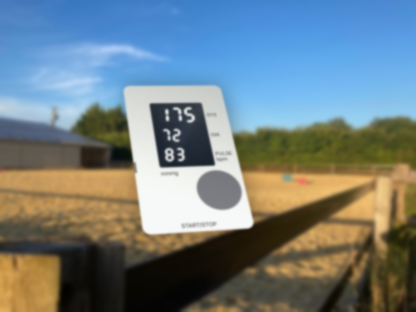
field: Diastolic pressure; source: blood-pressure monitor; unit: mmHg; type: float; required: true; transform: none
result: 72 mmHg
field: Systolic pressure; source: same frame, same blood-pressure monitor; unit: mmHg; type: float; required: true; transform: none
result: 175 mmHg
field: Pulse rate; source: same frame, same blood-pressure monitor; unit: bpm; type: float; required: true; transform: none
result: 83 bpm
